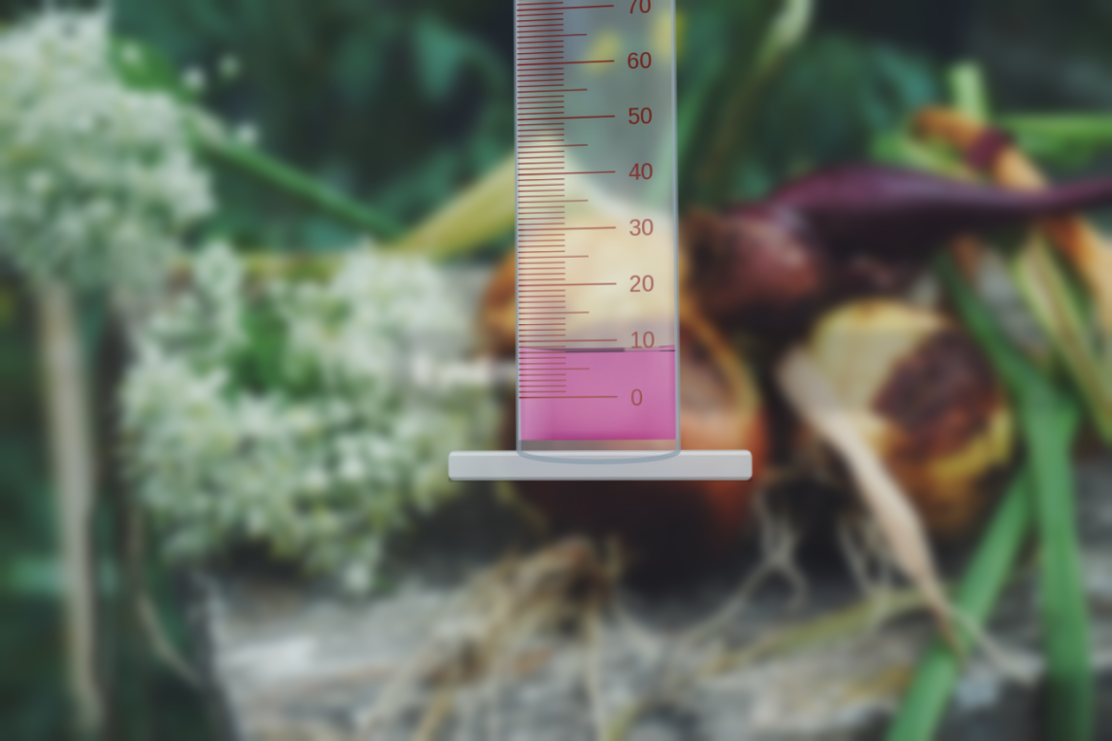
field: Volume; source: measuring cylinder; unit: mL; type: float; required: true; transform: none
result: 8 mL
